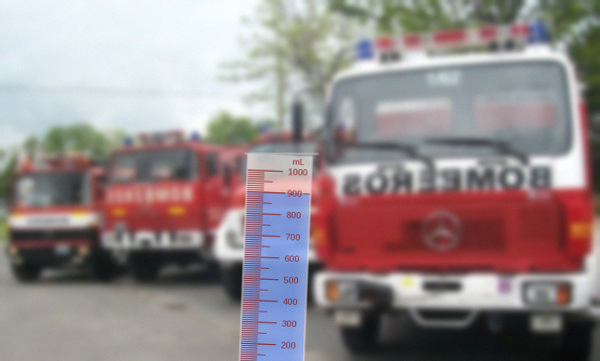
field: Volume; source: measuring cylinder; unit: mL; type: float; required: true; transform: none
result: 900 mL
